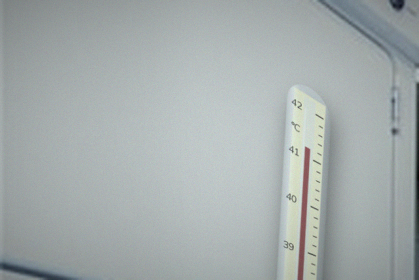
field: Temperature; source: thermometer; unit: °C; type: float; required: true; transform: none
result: 41.2 °C
